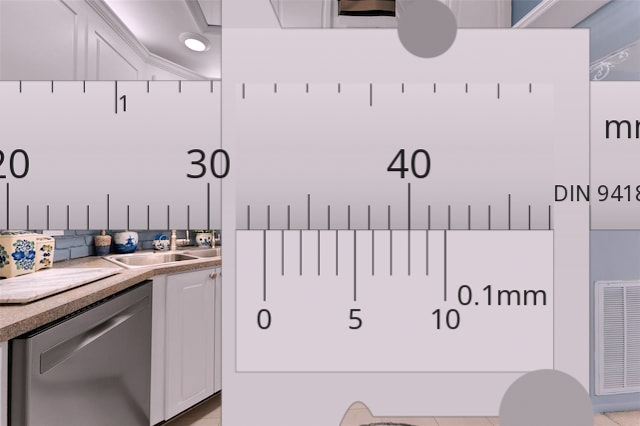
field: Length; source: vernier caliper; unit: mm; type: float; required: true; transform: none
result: 32.8 mm
